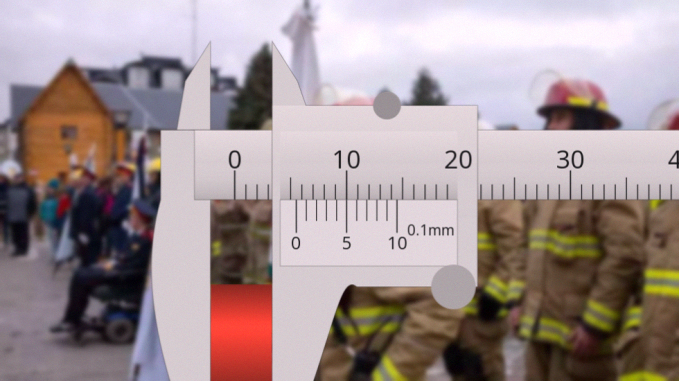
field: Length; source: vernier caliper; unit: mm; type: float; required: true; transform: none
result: 5.5 mm
